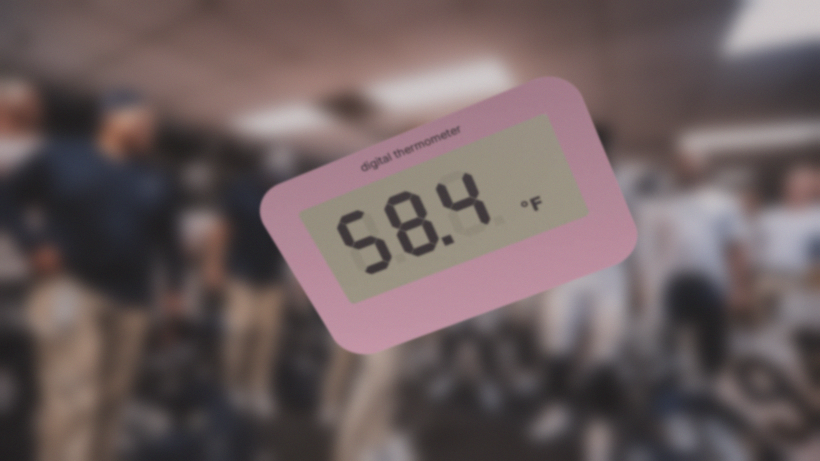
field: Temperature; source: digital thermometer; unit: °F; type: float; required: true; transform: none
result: 58.4 °F
